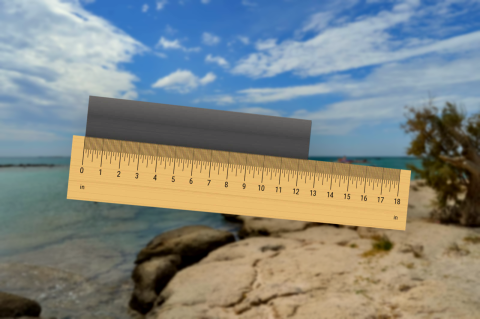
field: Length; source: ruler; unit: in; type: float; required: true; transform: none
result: 12.5 in
